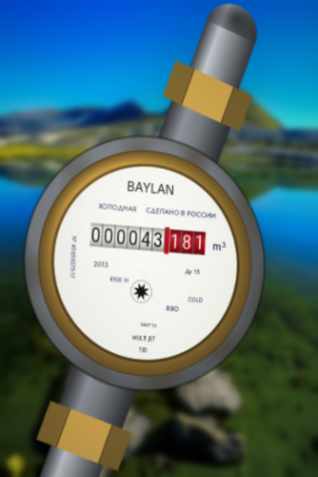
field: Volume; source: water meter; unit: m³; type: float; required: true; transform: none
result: 43.181 m³
